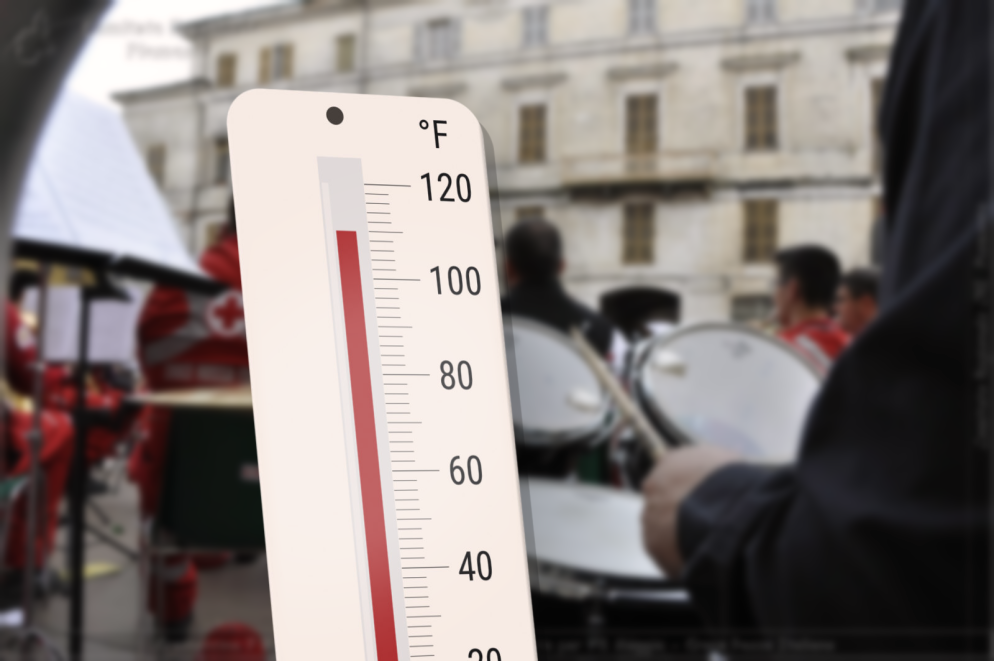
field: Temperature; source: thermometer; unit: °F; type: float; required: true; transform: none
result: 110 °F
